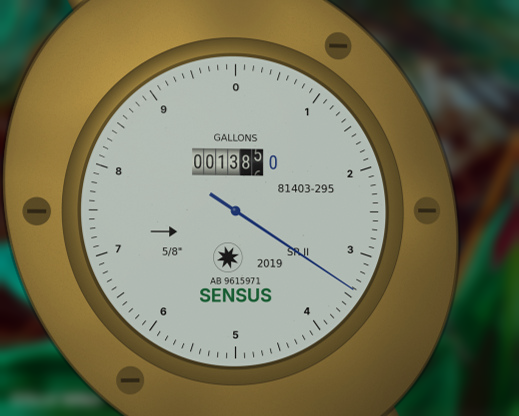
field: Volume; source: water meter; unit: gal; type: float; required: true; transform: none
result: 13853.4 gal
